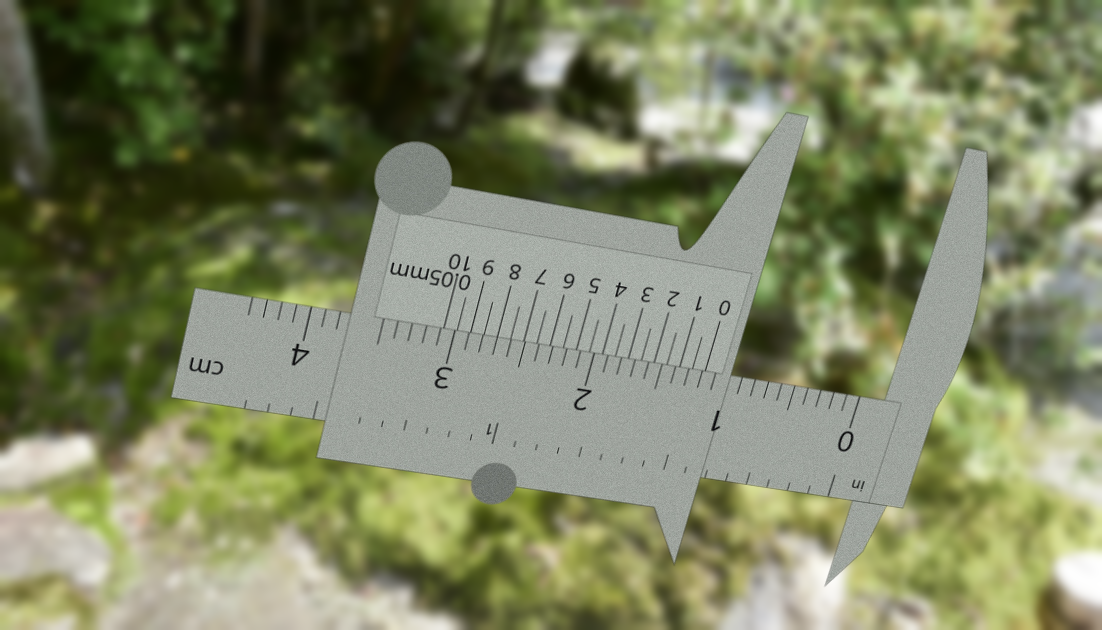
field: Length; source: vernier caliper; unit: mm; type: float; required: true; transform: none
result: 11.8 mm
